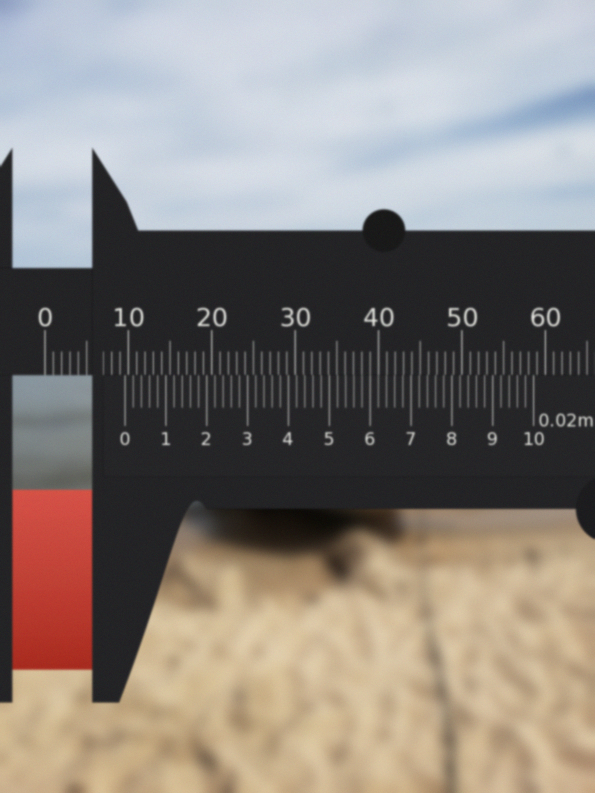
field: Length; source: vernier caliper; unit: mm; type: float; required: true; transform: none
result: 9.6 mm
